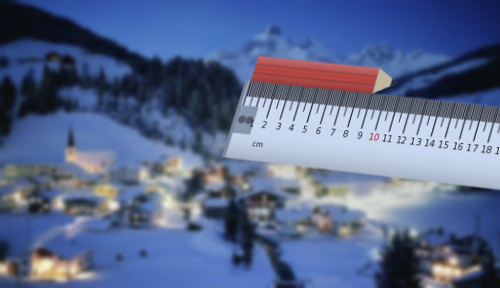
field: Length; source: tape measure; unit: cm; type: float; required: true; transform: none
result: 10.5 cm
